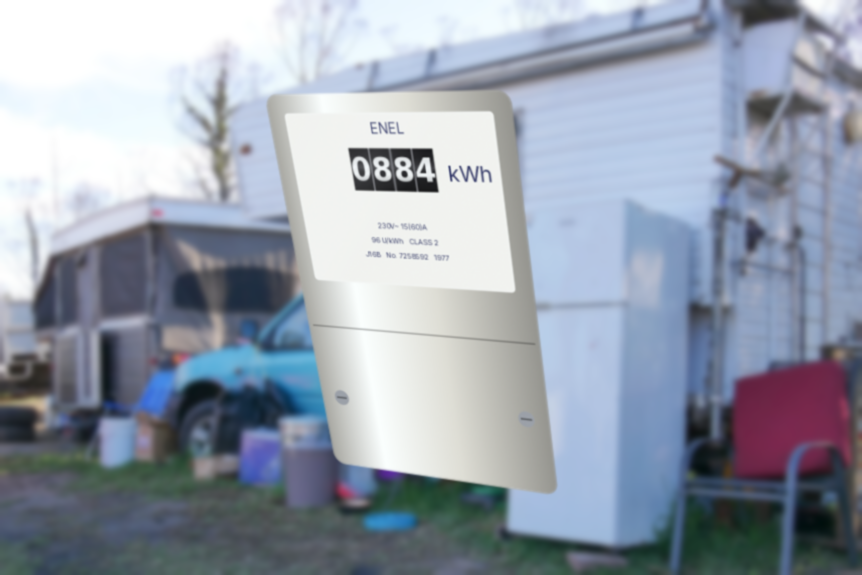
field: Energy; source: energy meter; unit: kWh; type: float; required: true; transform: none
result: 884 kWh
